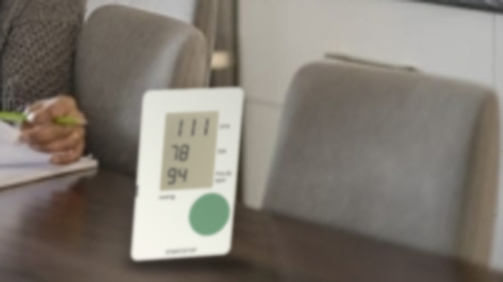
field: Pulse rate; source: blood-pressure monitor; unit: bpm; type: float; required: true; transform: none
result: 94 bpm
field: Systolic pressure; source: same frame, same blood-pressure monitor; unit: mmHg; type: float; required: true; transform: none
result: 111 mmHg
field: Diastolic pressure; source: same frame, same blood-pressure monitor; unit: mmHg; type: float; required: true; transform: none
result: 78 mmHg
